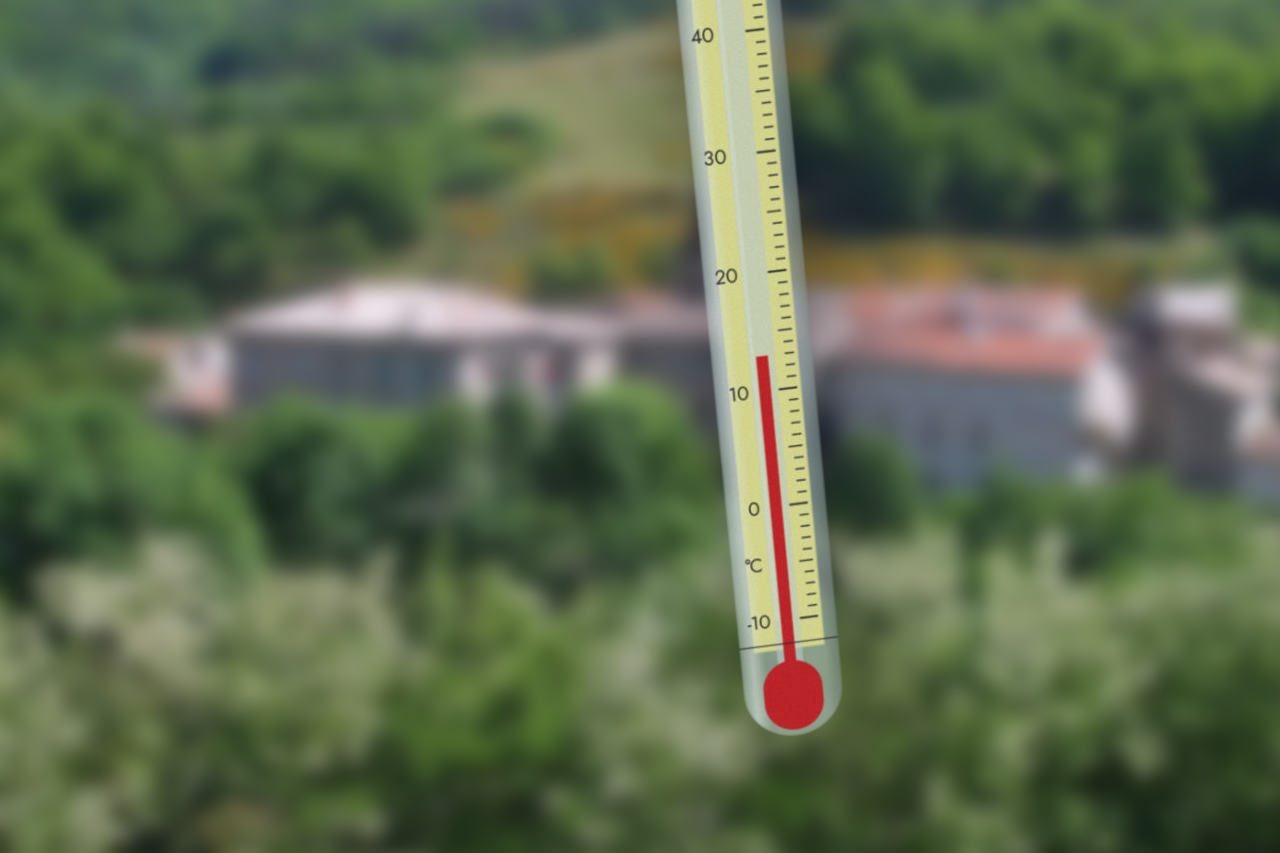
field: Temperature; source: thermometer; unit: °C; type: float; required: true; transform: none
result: 13 °C
